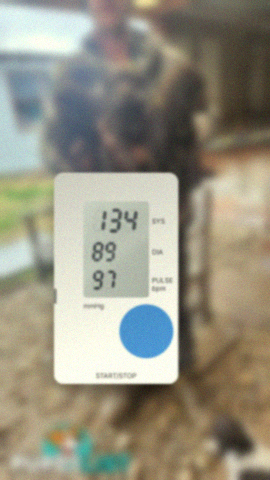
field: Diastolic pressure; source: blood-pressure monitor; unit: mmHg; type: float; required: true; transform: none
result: 89 mmHg
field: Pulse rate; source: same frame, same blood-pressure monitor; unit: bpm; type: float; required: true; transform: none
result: 97 bpm
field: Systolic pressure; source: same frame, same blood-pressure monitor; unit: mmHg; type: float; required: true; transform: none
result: 134 mmHg
